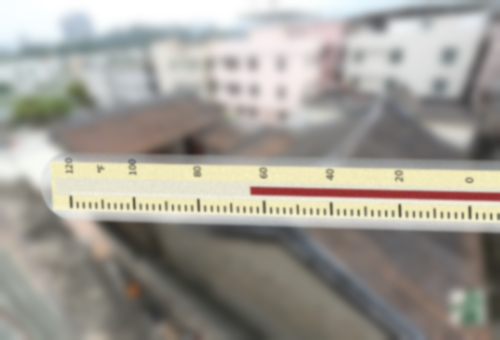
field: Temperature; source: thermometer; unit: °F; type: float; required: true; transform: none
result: 64 °F
